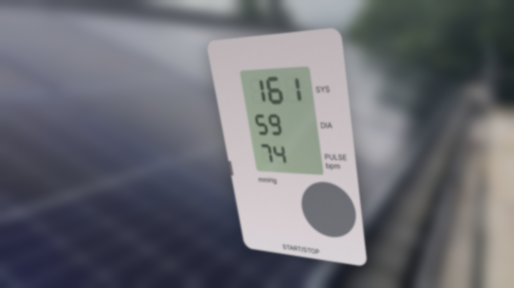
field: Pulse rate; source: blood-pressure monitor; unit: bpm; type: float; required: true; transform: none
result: 74 bpm
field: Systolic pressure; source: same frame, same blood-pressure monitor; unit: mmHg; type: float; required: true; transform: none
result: 161 mmHg
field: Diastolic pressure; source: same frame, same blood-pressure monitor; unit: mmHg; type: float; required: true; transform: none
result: 59 mmHg
